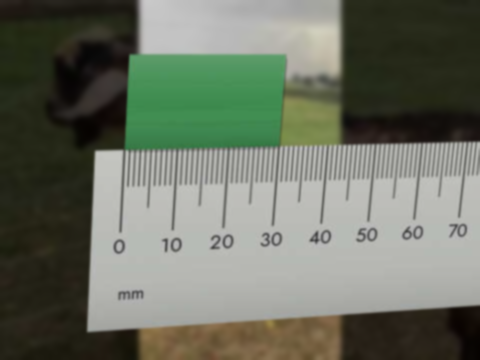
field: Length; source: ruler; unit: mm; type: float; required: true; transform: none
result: 30 mm
